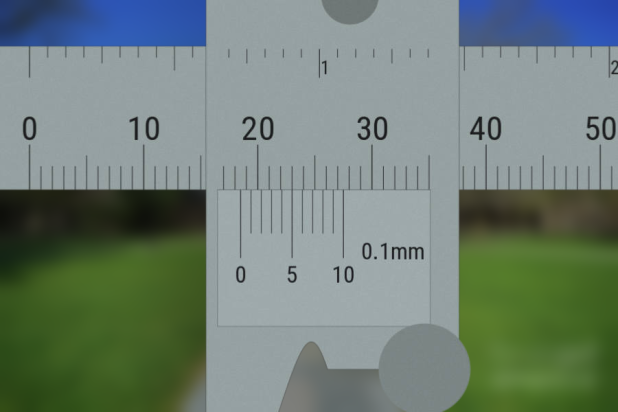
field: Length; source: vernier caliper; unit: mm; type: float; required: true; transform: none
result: 18.5 mm
